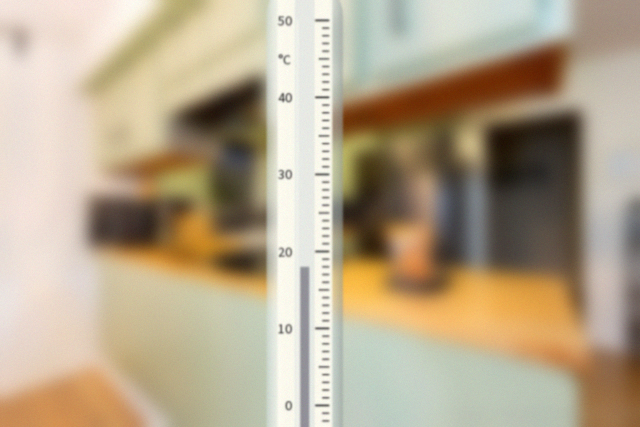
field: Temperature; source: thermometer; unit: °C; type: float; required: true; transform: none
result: 18 °C
